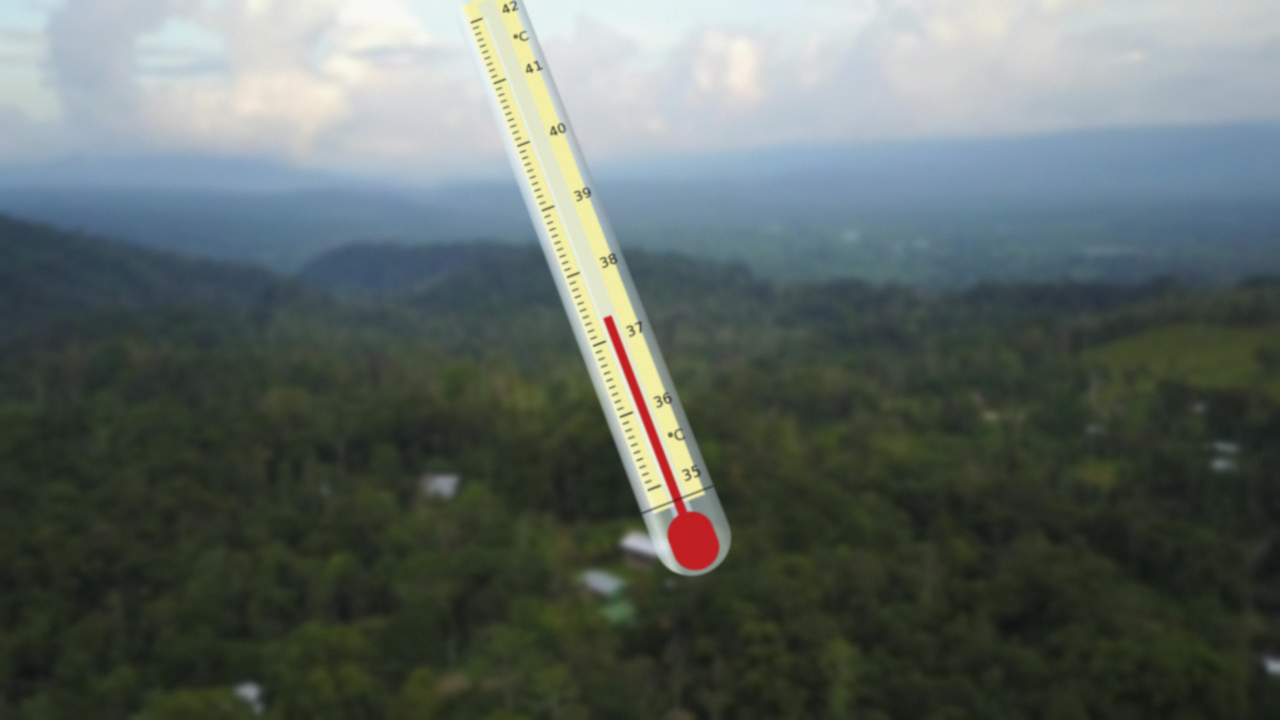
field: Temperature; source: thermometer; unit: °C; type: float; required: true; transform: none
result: 37.3 °C
